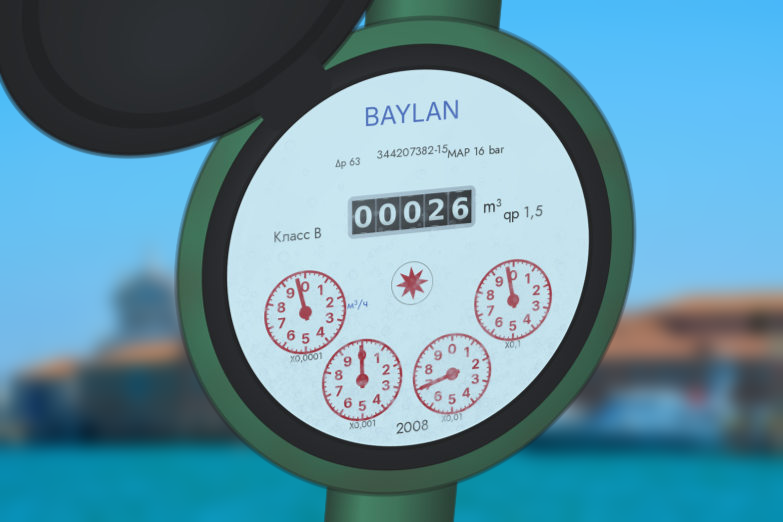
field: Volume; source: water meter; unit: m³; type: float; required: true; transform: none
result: 25.9699 m³
